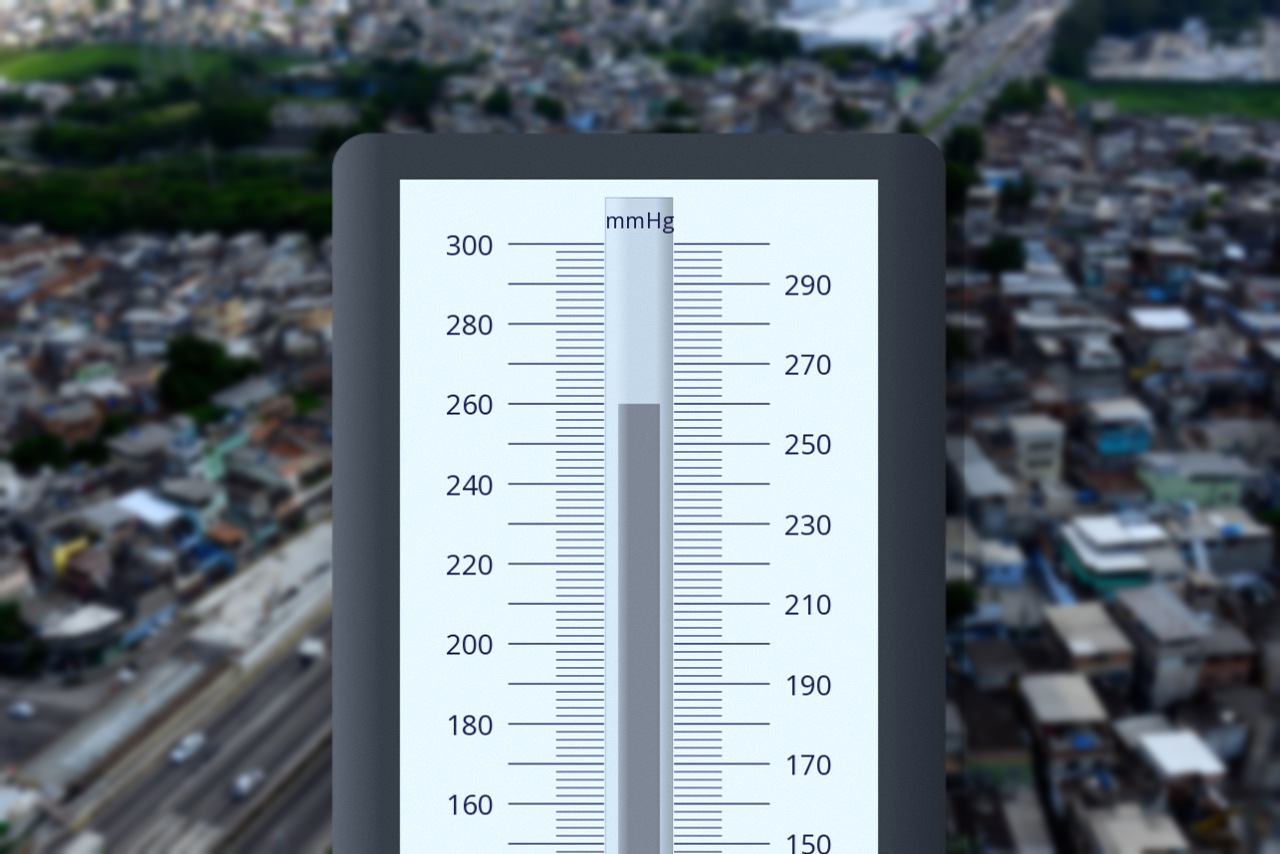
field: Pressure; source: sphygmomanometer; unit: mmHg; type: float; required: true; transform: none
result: 260 mmHg
